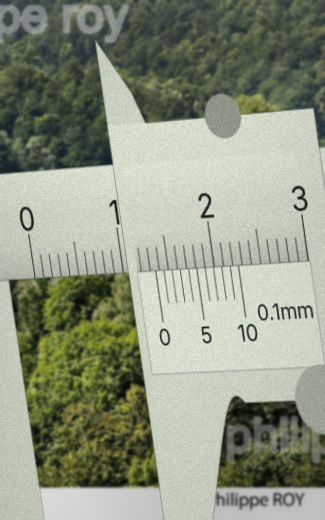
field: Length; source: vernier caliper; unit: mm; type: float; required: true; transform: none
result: 13.6 mm
